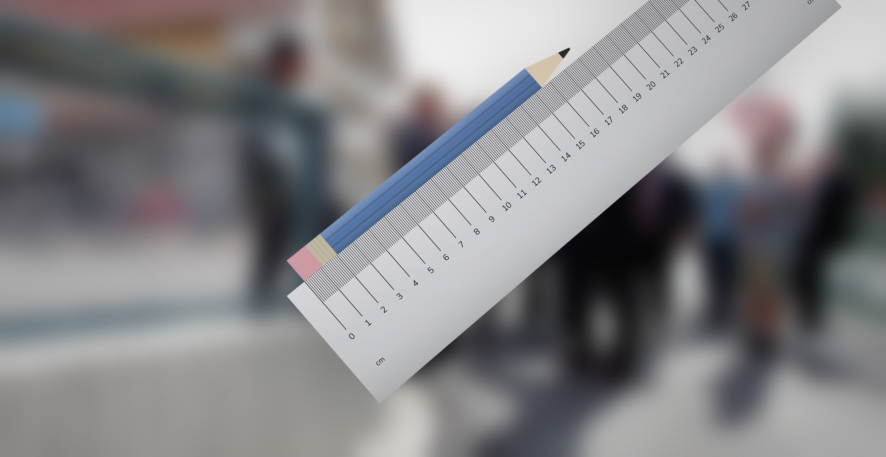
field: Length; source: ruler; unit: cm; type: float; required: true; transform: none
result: 18 cm
